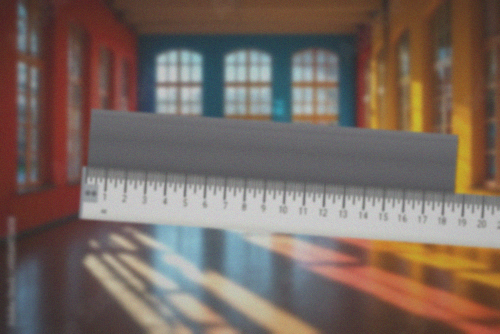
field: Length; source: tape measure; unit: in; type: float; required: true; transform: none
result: 18.5 in
